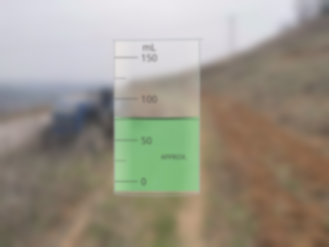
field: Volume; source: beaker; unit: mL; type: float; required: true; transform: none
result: 75 mL
